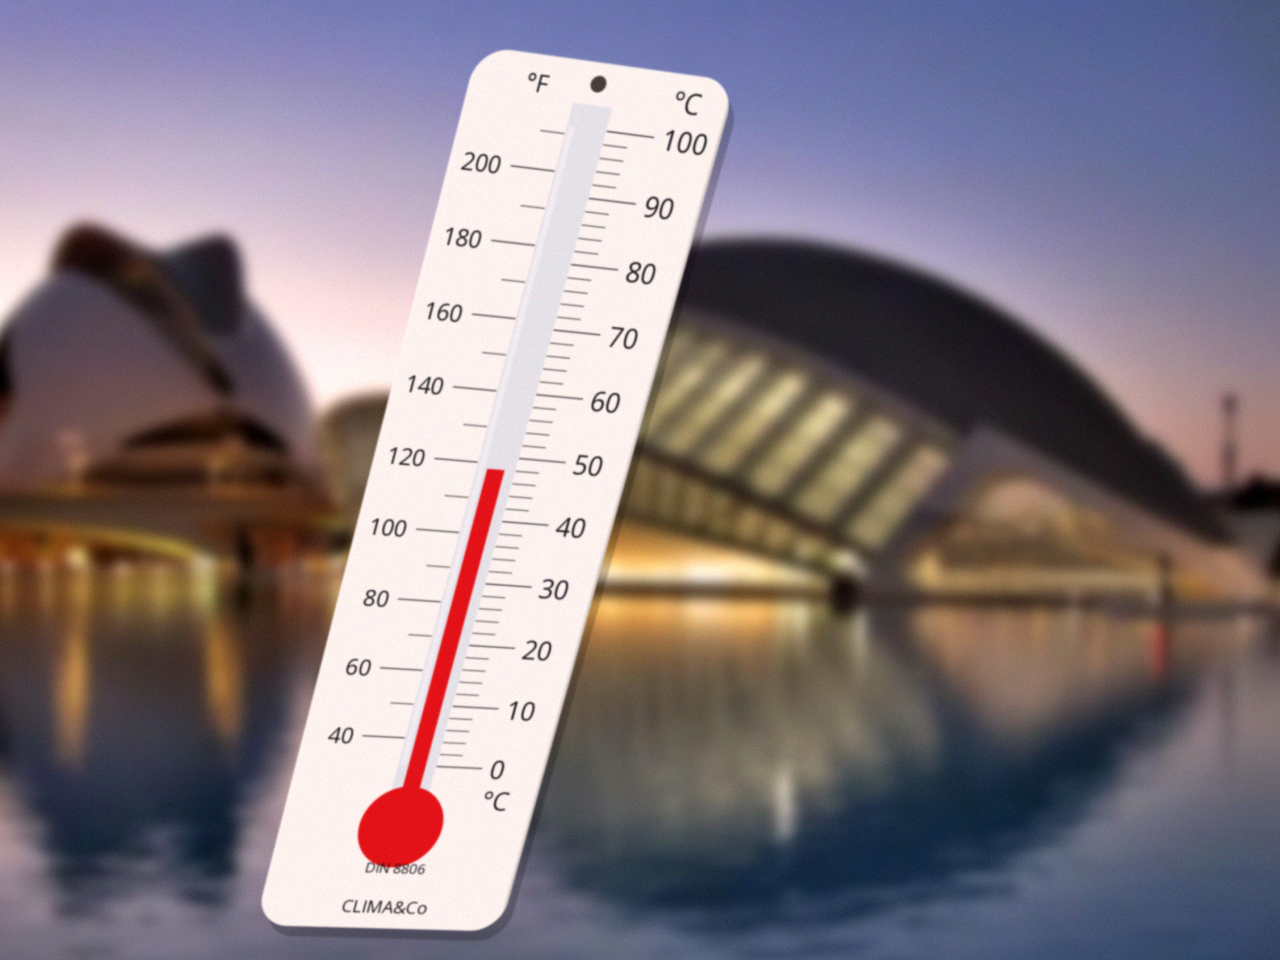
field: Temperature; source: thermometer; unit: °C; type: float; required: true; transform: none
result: 48 °C
